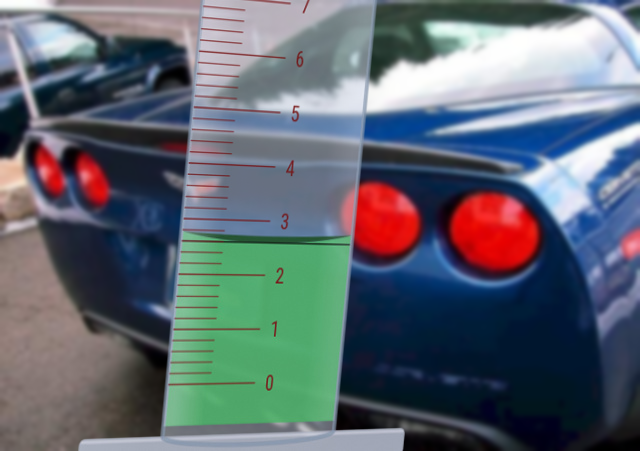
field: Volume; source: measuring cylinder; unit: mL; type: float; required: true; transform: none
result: 2.6 mL
